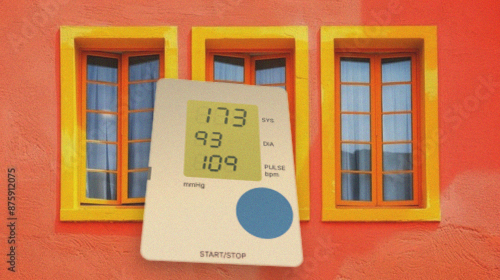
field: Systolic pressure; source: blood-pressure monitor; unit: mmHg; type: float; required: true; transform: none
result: 173 mmHg
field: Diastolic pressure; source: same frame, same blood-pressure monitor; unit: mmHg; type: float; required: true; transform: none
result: 93 mmHg
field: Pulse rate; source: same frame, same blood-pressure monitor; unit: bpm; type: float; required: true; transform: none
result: 109 bpm
